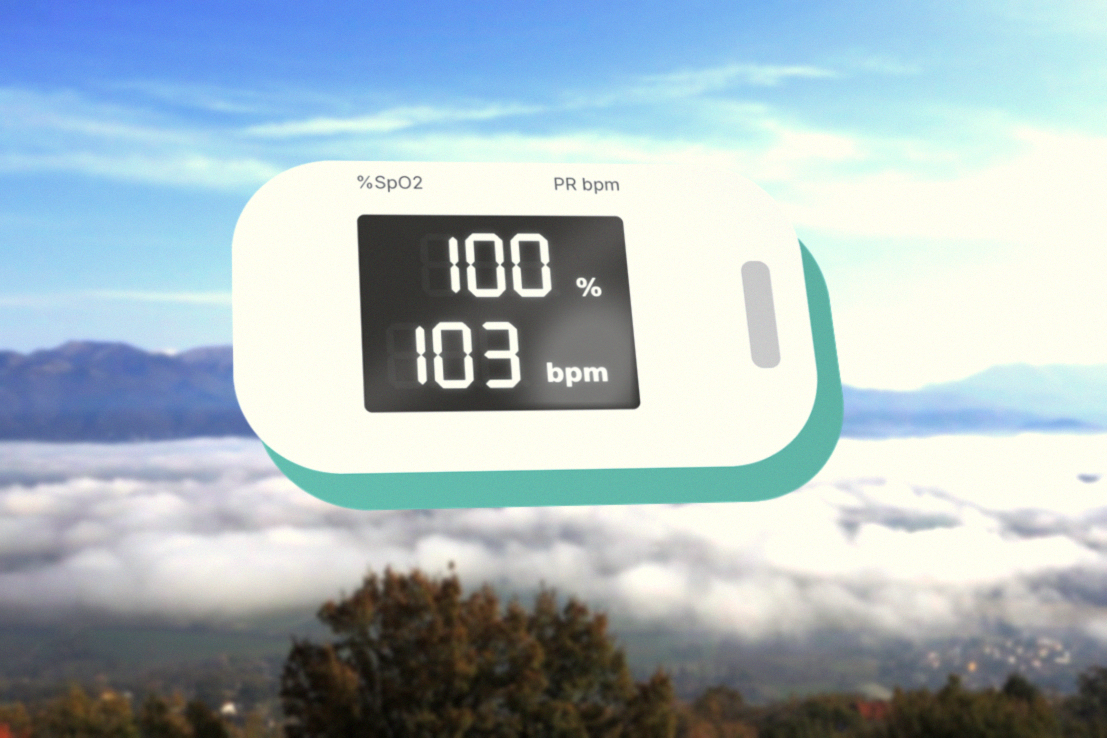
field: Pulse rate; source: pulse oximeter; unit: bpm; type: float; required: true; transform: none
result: 103 bpm
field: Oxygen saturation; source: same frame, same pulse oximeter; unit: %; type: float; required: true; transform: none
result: 100 %
